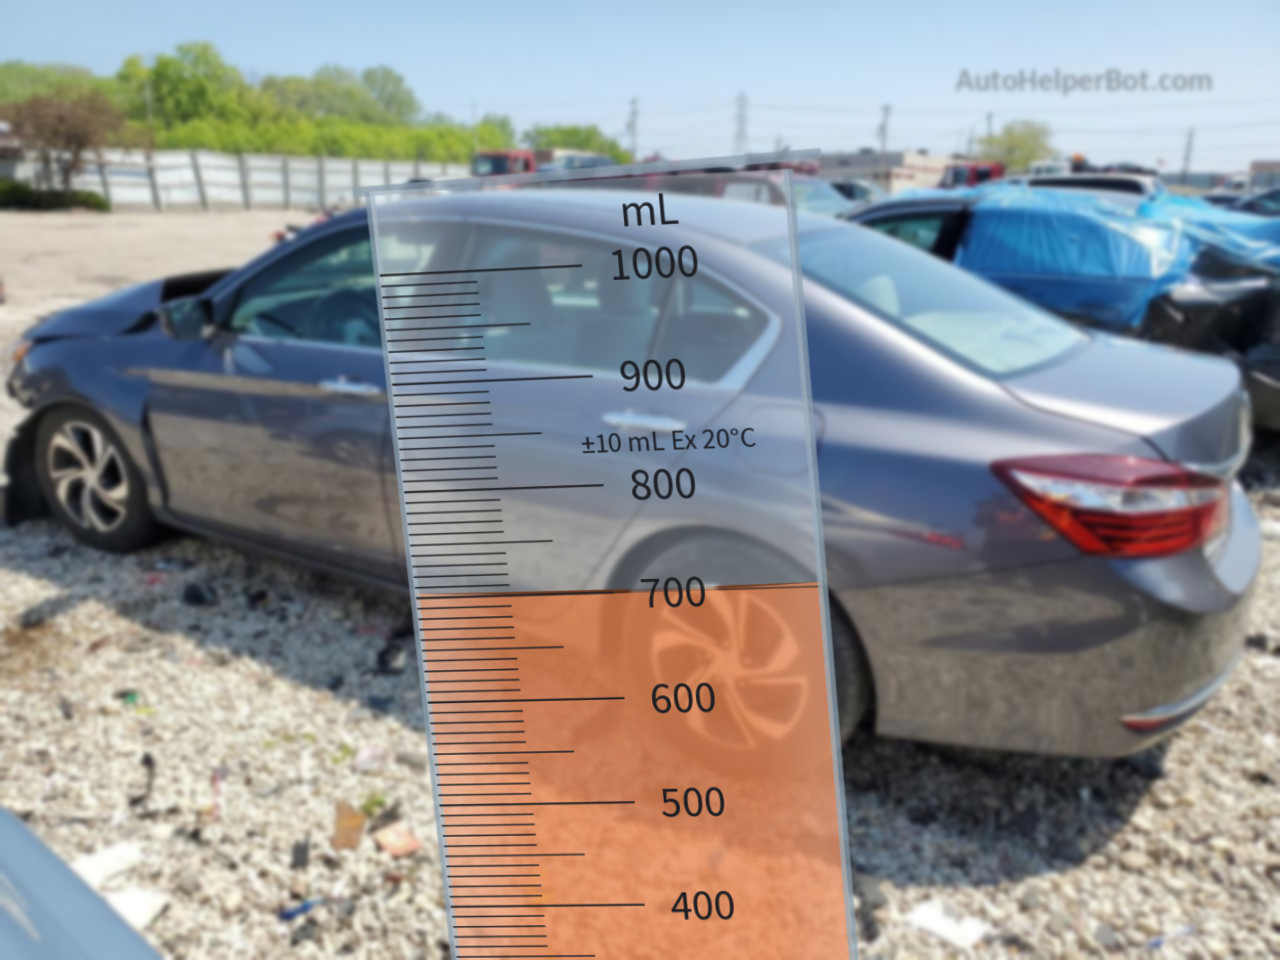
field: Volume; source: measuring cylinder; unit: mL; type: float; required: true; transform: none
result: 700 mL
